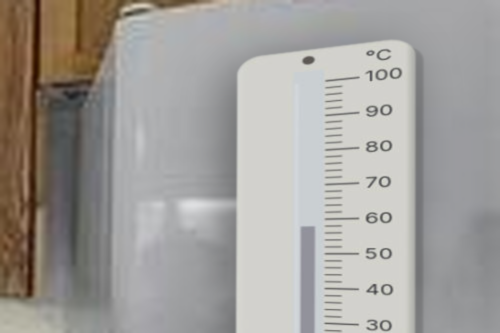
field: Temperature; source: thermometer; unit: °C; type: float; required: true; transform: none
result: 58 °C
